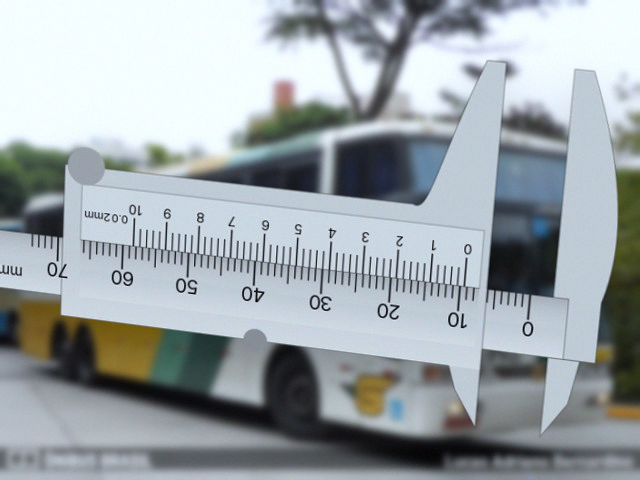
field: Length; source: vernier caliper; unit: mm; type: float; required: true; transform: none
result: 9.4 mm
